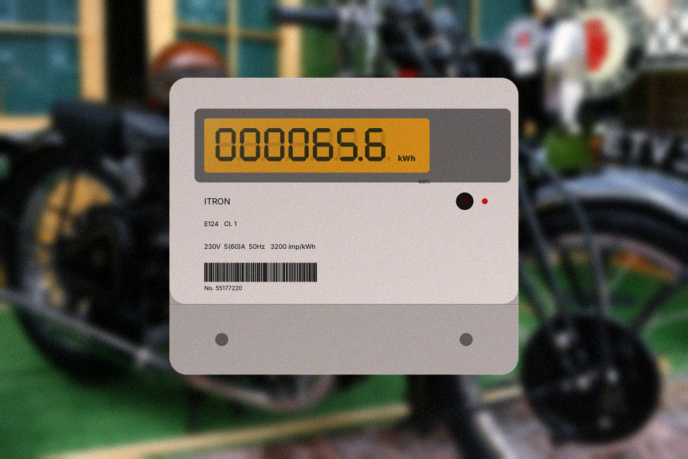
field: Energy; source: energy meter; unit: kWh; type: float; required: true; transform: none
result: 65.6 kWh
